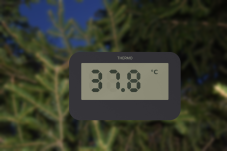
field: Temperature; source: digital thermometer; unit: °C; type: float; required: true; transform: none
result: 37.8 °C
